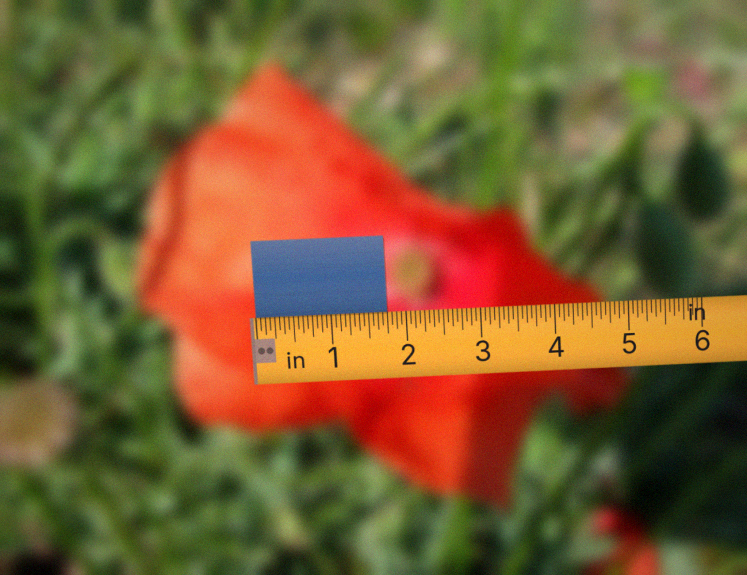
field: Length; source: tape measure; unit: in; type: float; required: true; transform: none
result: 1.75 in
